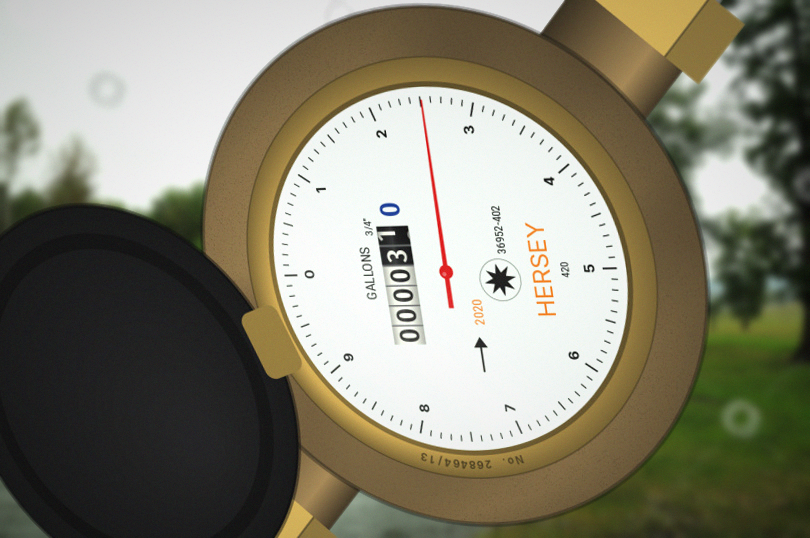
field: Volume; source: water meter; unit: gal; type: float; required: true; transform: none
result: 312.5 gal
